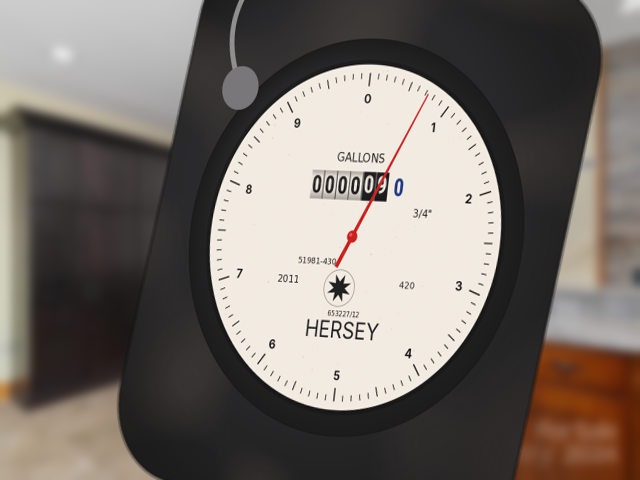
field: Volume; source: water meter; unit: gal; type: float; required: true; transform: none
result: 90.7 gal
